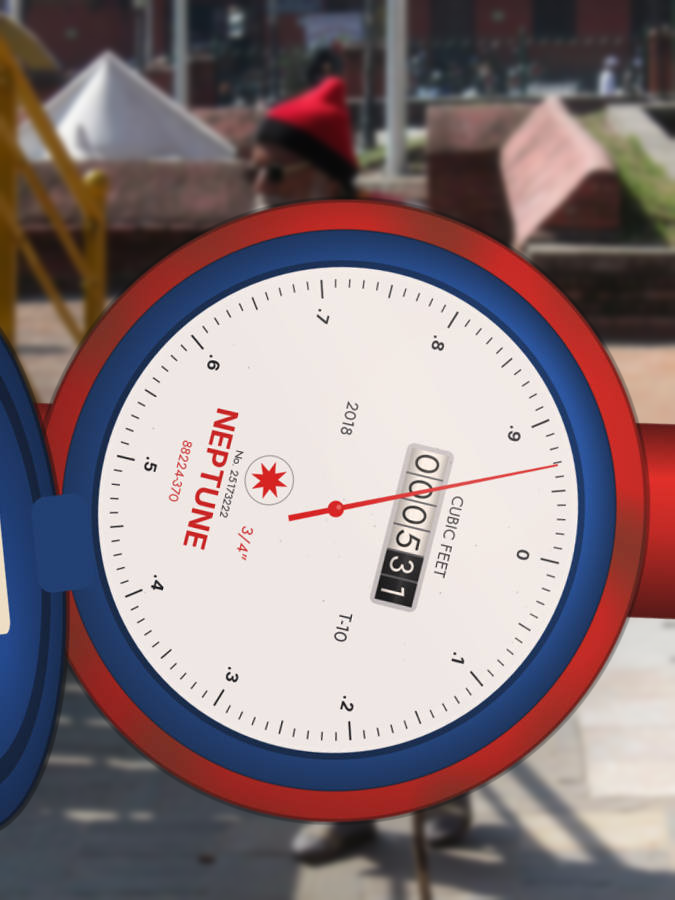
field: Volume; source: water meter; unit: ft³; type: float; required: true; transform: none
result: 530.93 ft³
